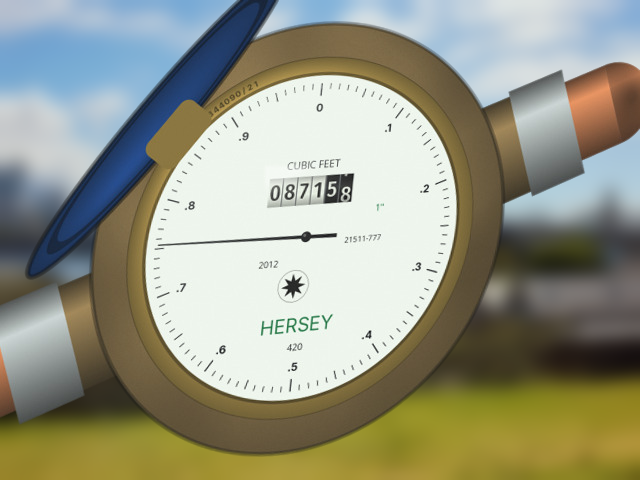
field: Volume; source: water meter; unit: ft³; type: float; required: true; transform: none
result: 87157.75 ft³
